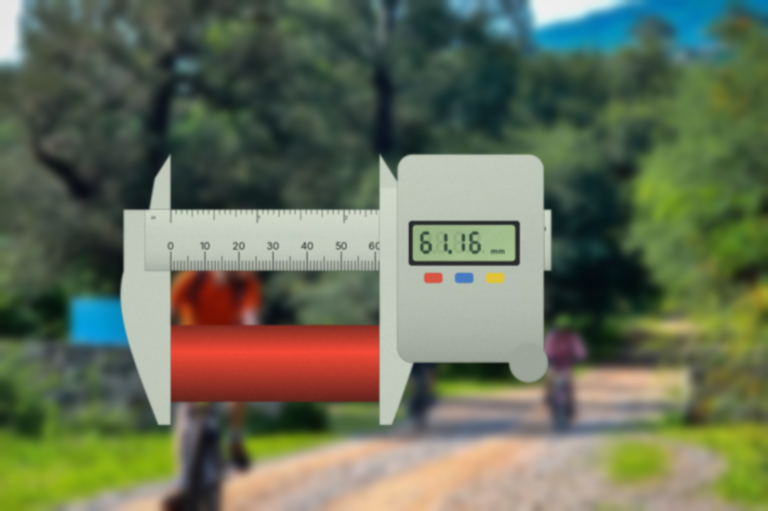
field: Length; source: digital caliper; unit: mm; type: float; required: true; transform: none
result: 61.16 mm
